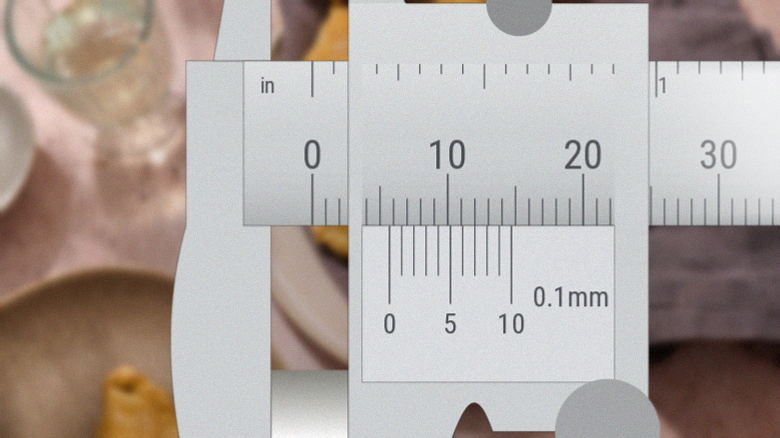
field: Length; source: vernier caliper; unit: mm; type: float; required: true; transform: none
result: 5.7 mm
